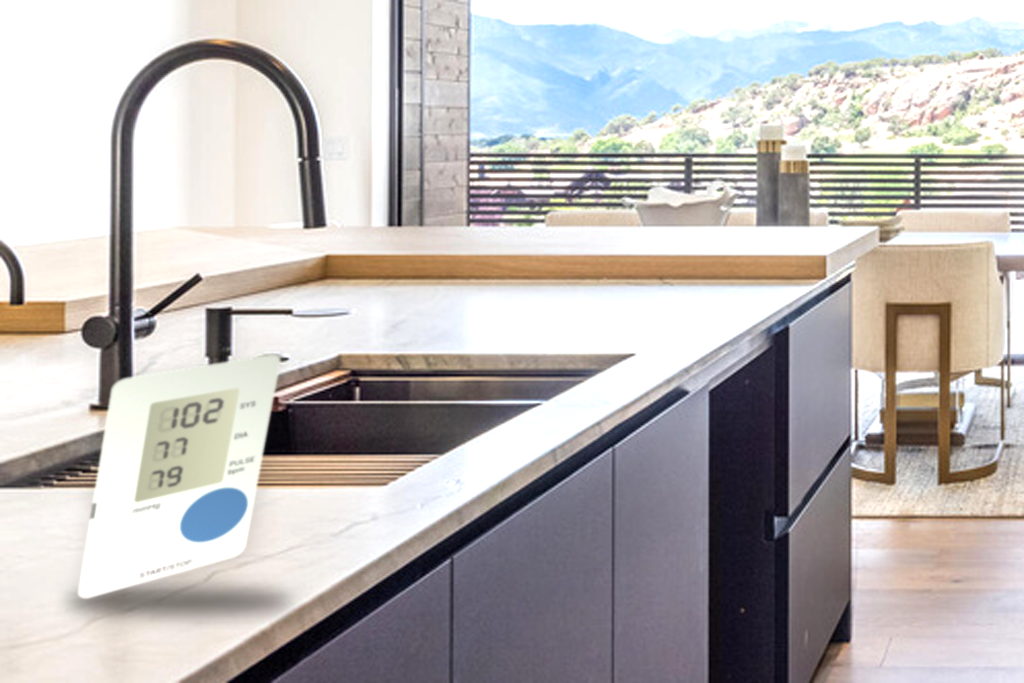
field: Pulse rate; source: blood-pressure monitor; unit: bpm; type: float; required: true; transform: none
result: 79 bpm
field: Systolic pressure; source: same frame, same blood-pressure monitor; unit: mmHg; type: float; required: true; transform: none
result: 102 mmHg
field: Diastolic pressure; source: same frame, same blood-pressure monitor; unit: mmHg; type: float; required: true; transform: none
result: 77 mmHg
